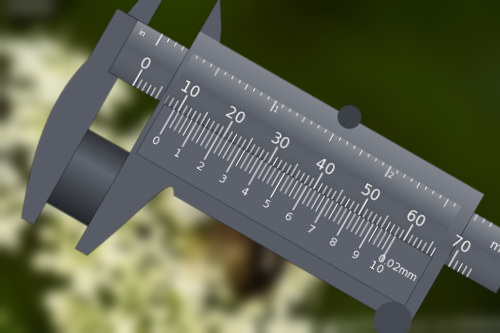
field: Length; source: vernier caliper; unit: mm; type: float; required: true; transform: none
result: 9.2 mm
